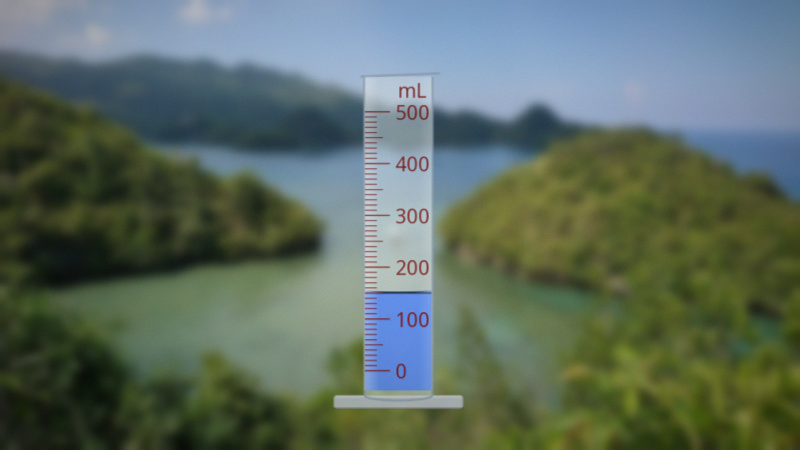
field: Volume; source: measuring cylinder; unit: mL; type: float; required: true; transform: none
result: 150 mL
